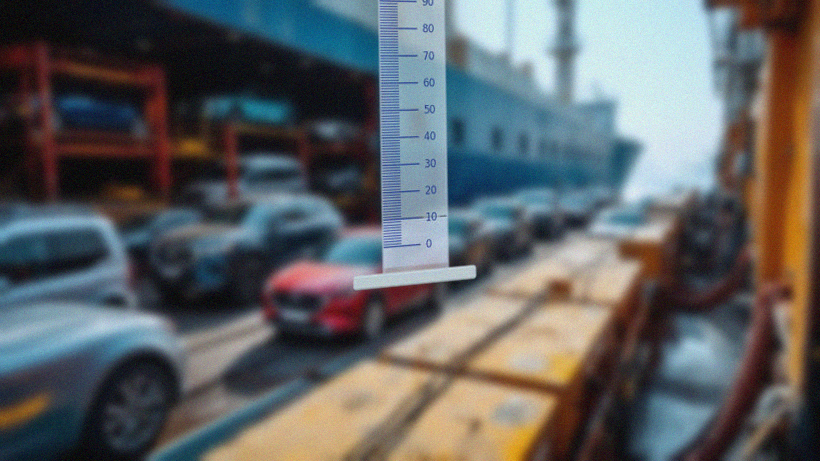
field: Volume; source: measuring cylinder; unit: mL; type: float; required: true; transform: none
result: 10 mL
